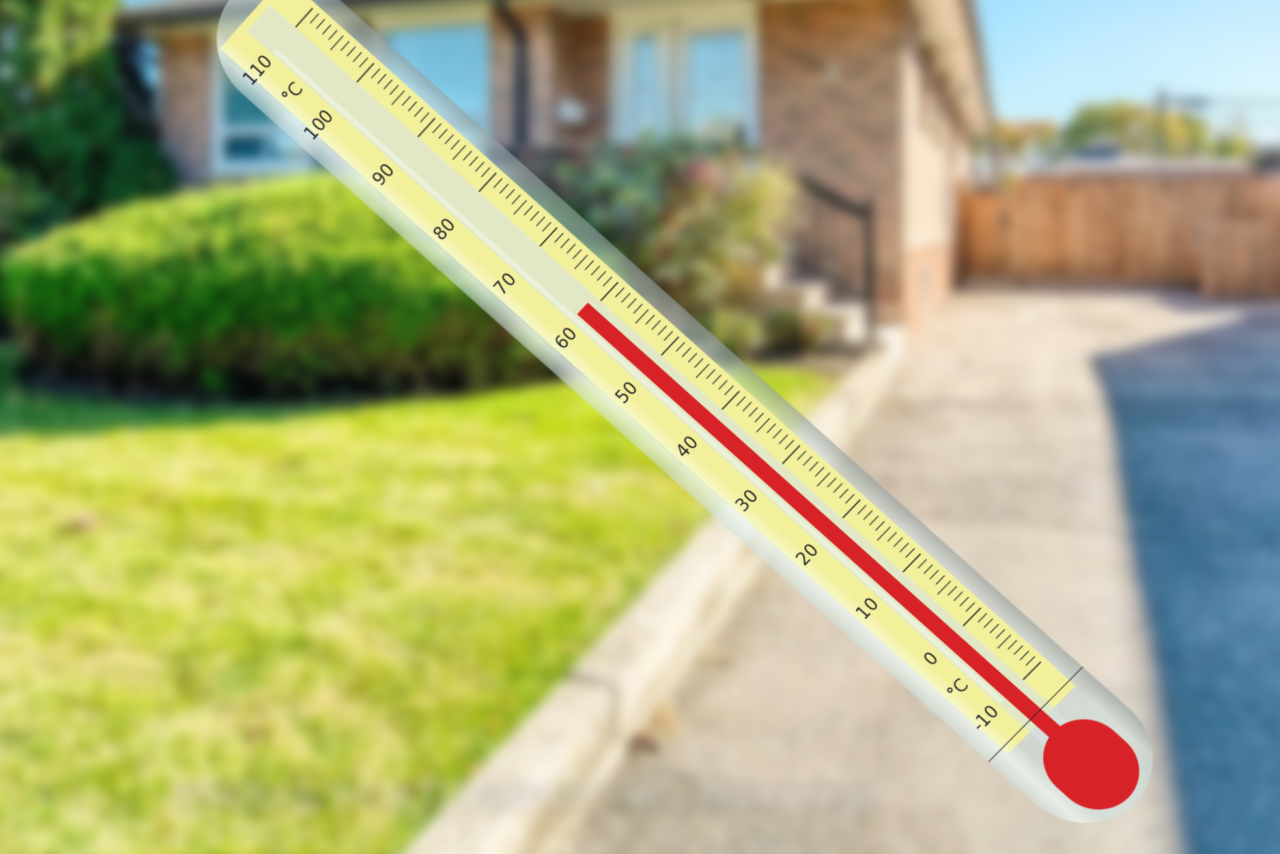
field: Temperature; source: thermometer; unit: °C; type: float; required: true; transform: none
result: 61 °C
